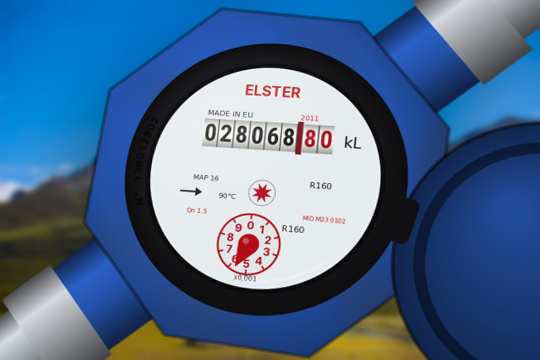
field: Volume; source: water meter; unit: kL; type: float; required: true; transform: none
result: 28068.805 kL
